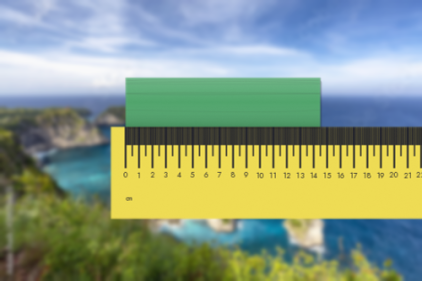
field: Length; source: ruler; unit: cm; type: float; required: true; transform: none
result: 14.5 cm
